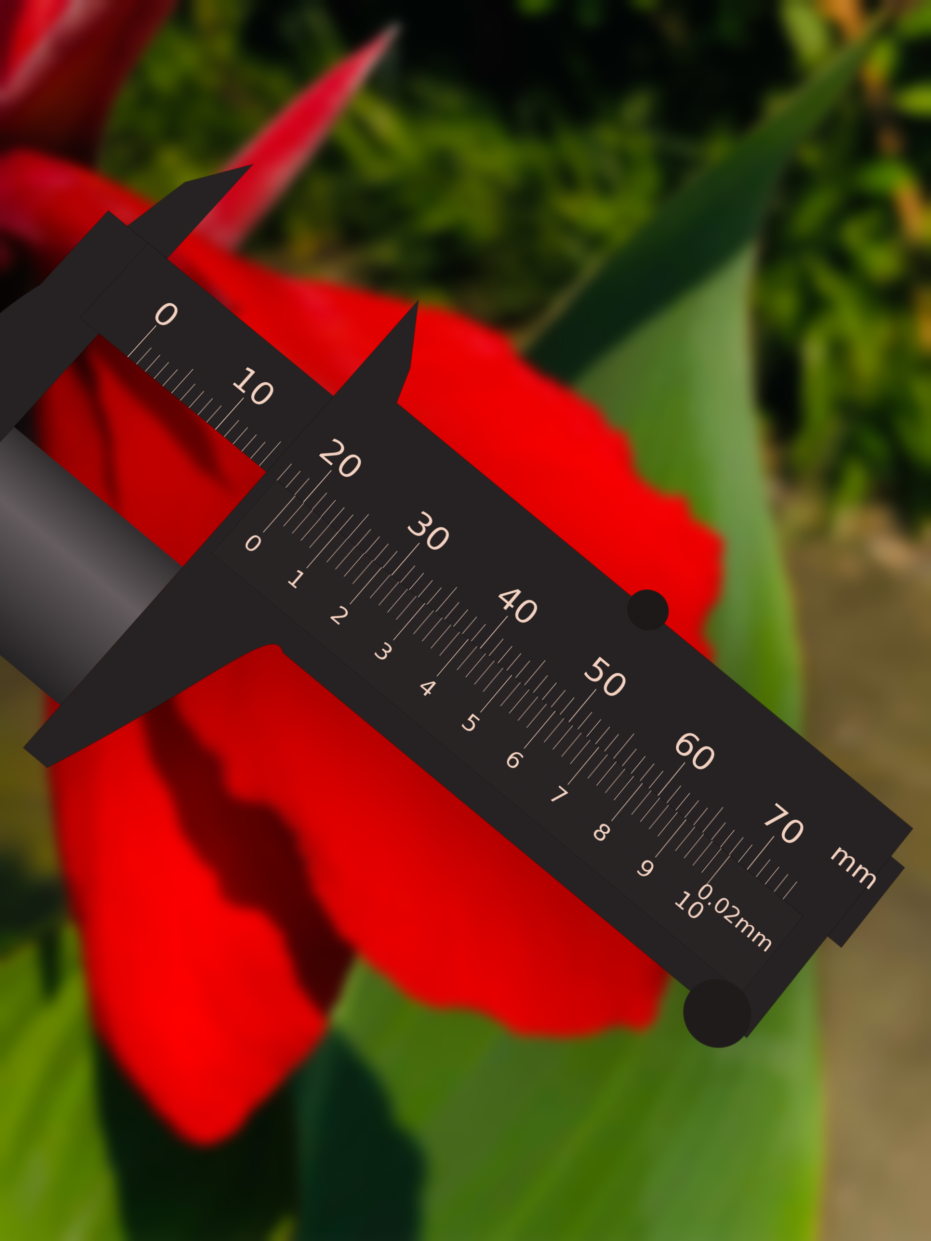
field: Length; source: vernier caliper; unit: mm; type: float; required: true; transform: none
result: 19.1 mm
